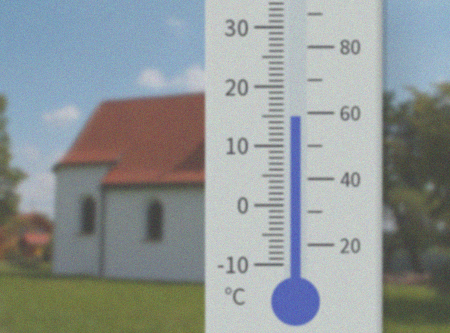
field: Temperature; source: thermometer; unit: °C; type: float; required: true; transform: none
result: 15 °C
